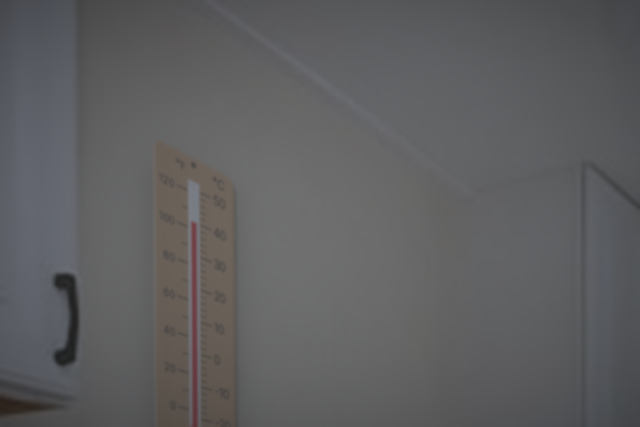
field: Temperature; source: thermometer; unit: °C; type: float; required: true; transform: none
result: 40 °C
